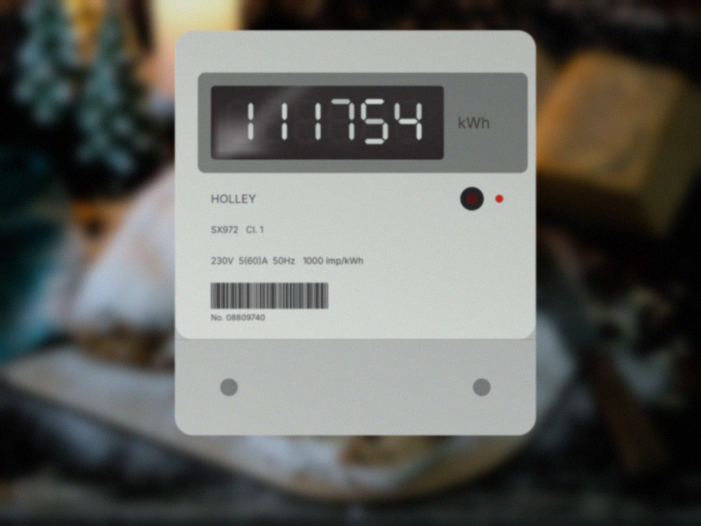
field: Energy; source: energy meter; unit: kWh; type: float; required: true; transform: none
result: 111754 kWh
